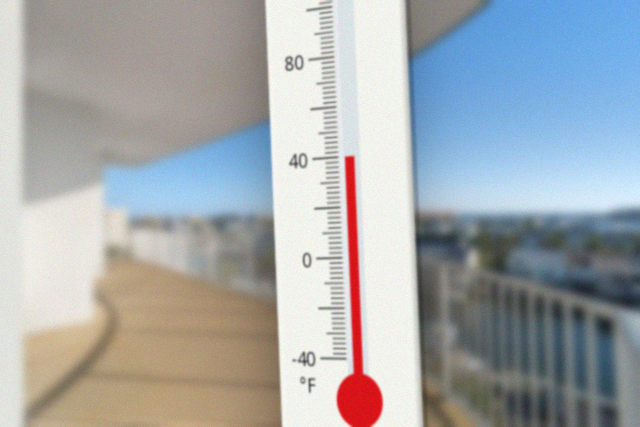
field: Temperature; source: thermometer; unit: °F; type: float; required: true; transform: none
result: 40 °F
